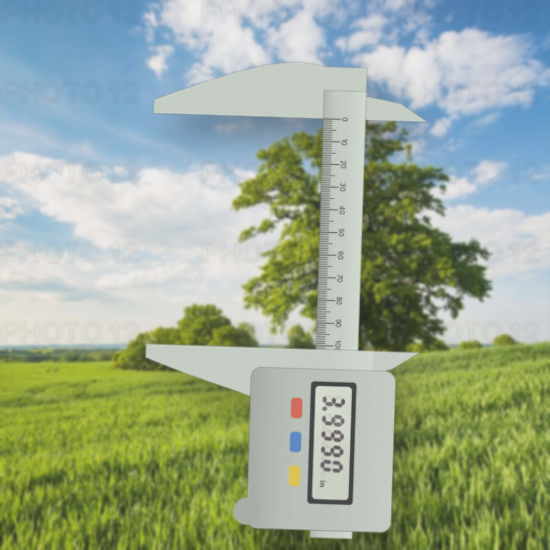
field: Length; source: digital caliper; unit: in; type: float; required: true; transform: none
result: 3.9990 in
